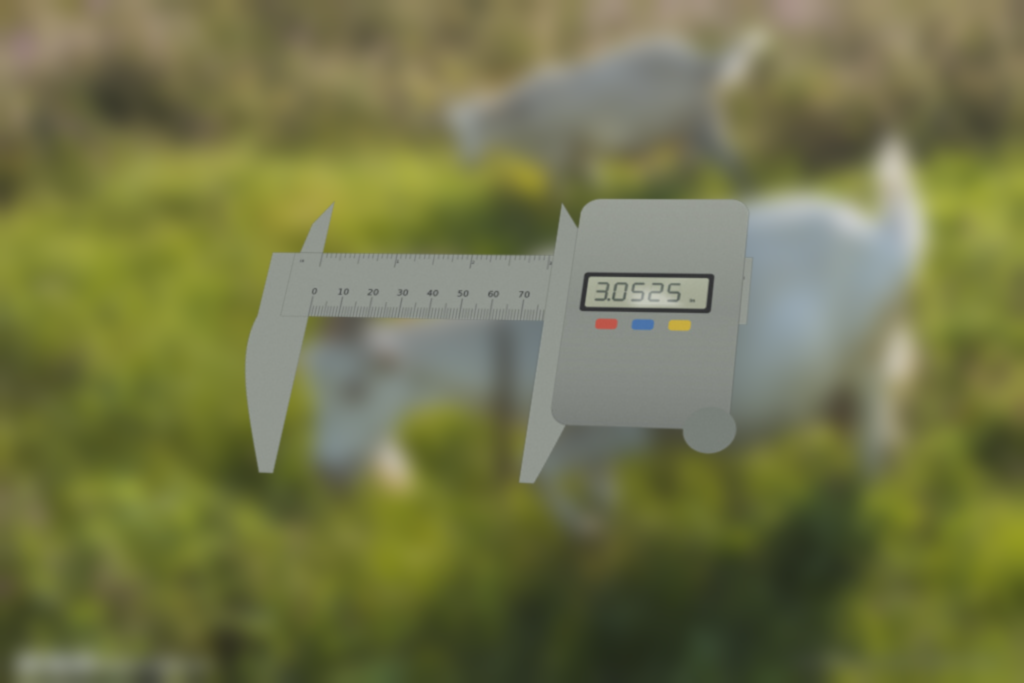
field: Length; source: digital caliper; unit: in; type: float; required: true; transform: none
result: 3.0525 in
